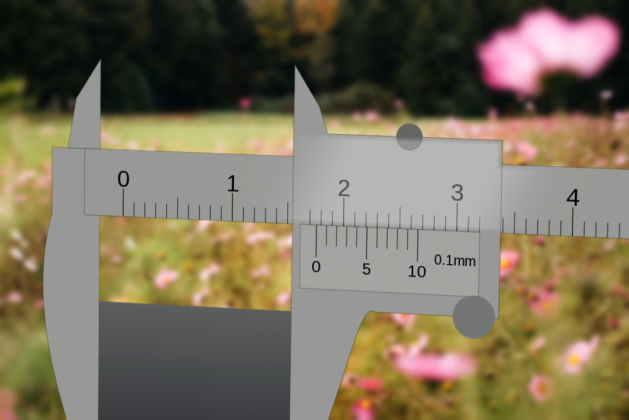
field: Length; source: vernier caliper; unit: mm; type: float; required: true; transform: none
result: 17.6 mm
